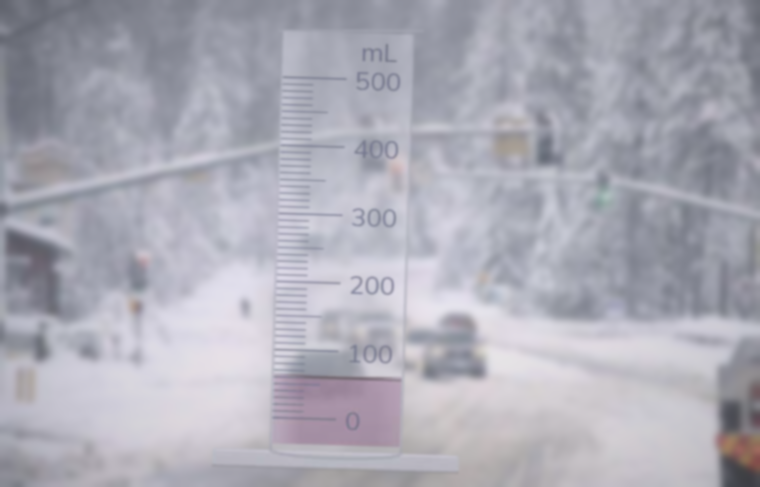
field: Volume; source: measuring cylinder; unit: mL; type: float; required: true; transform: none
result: 60 mL
